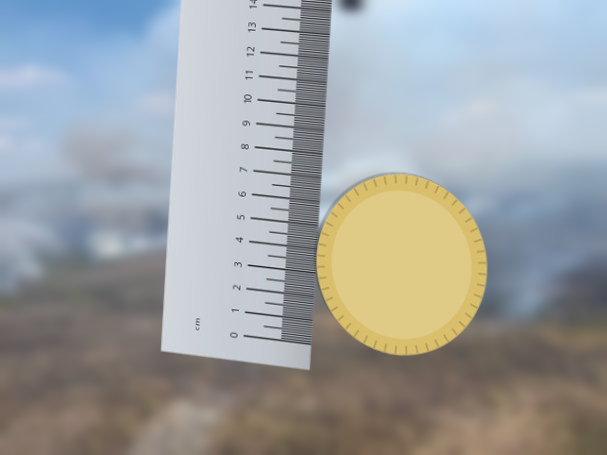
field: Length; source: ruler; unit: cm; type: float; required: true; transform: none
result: 7.5 cm
